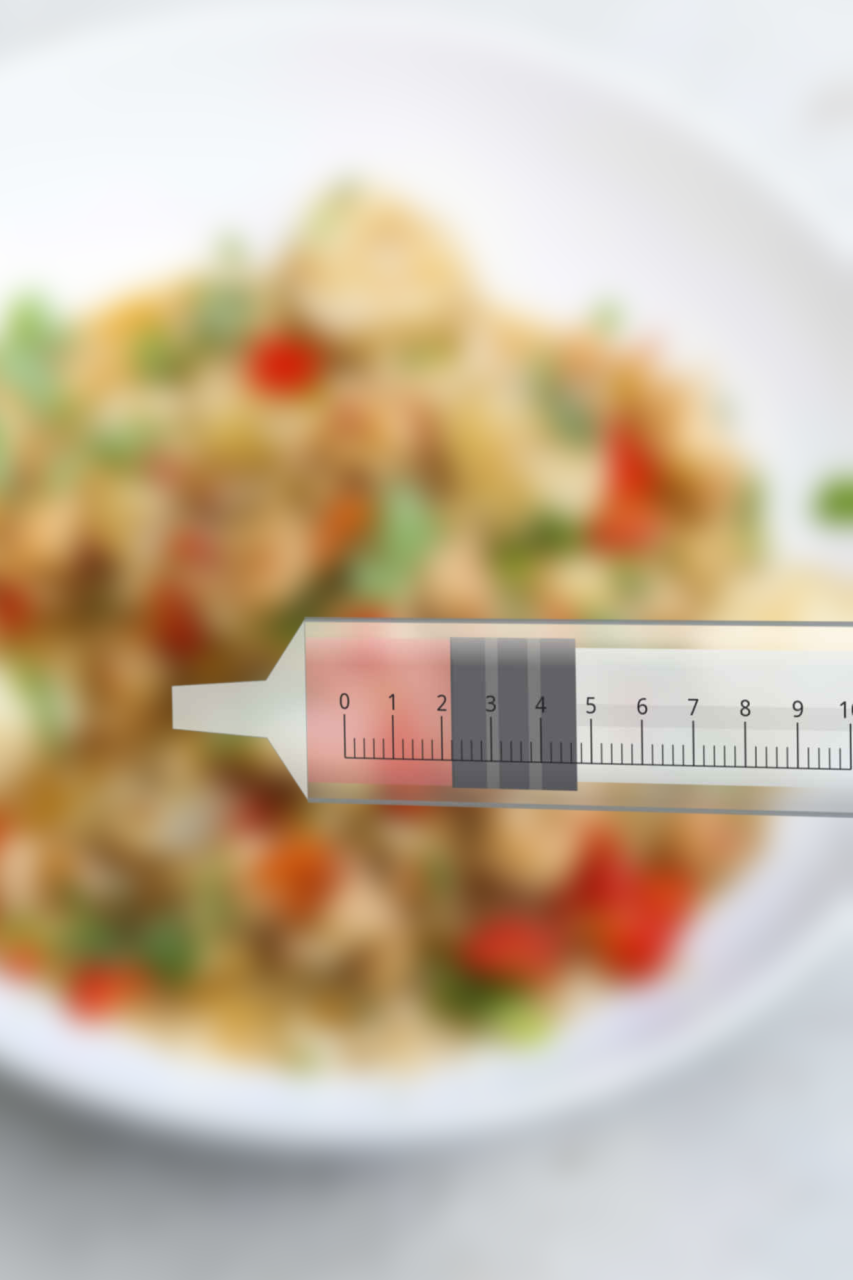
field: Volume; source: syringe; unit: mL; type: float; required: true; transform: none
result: 2.2 mL
